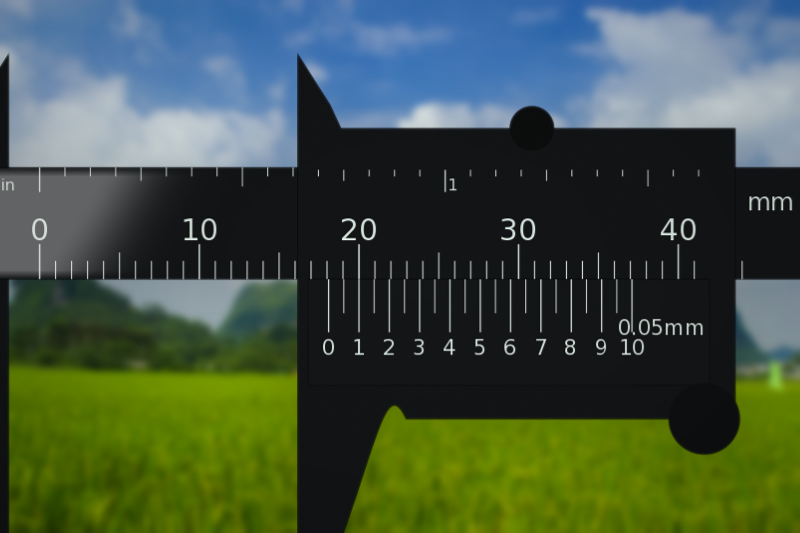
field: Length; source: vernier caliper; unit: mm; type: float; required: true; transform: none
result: 18.1 mm
